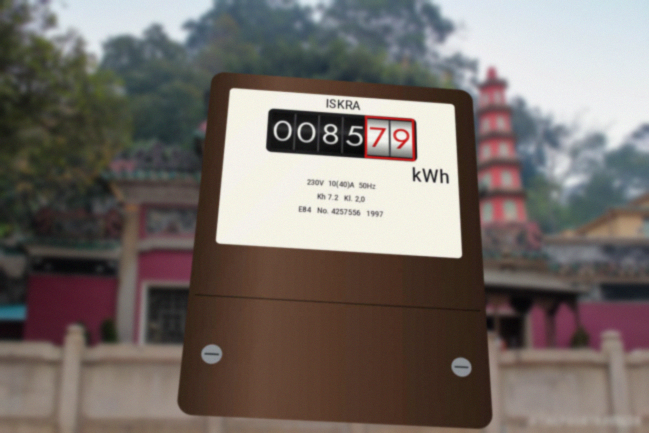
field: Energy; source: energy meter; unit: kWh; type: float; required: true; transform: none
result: 85.79 kWh
